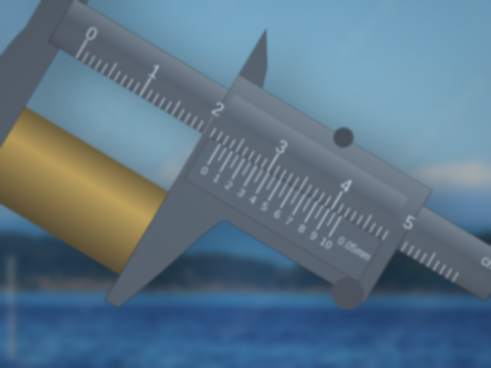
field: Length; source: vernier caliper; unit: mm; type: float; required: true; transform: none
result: 22.6 mm
